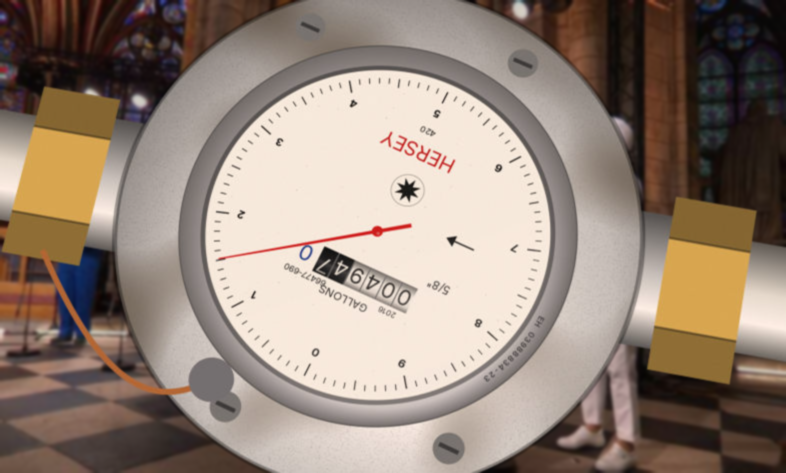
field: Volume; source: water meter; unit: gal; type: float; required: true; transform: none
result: 49471.5 gal
